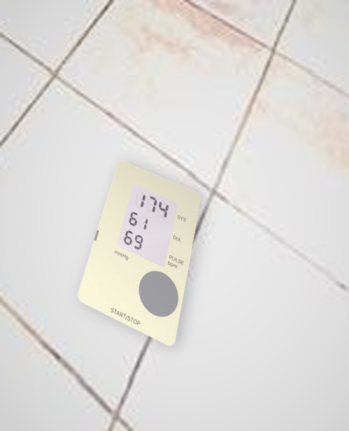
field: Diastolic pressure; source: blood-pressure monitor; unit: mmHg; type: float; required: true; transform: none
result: 61 mmHg
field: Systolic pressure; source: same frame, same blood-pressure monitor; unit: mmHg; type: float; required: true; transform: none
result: 174 mmHg
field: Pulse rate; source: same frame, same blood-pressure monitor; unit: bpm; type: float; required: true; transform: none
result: 69 bpm
